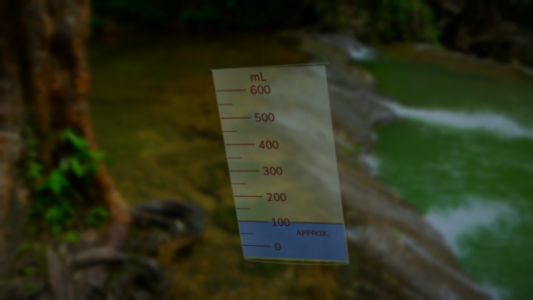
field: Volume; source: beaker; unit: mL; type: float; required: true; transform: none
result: 100 mL
